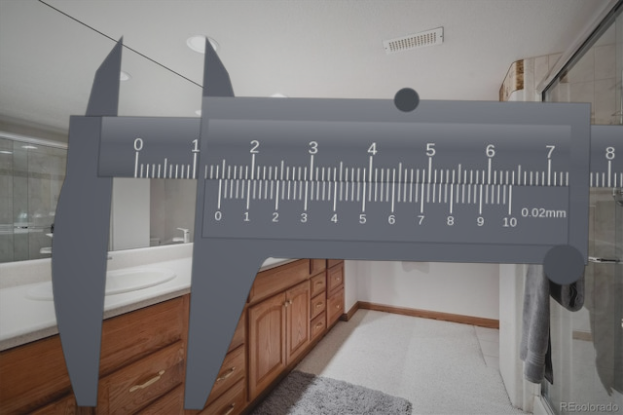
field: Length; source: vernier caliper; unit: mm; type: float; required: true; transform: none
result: 14.6 mm
